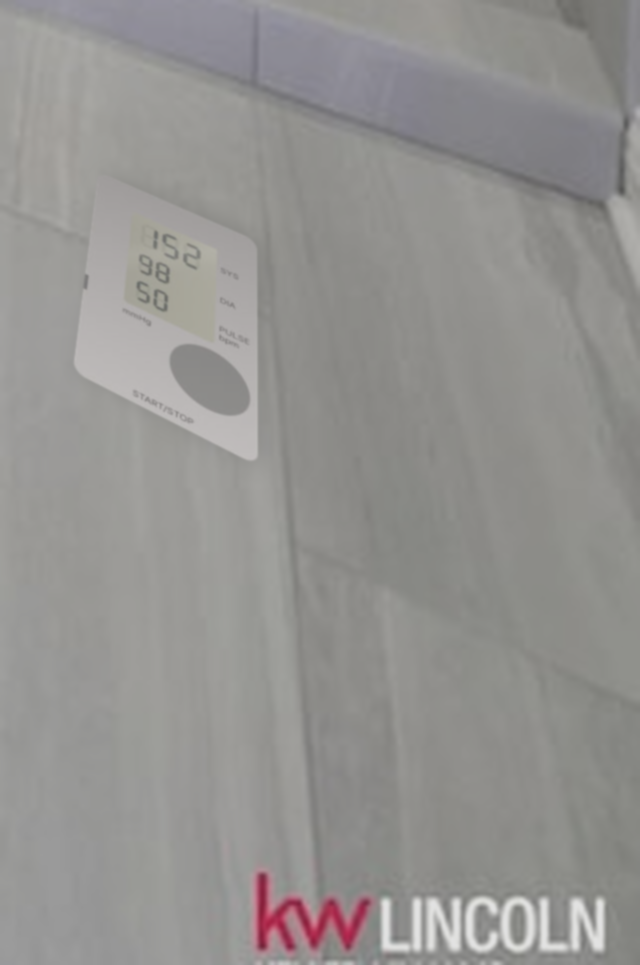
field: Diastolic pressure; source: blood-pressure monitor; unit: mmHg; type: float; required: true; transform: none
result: 98 mmHg
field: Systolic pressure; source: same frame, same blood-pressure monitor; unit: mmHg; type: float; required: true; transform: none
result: 152 mmHg
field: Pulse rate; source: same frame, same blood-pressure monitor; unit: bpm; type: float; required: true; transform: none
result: 50 bpm
